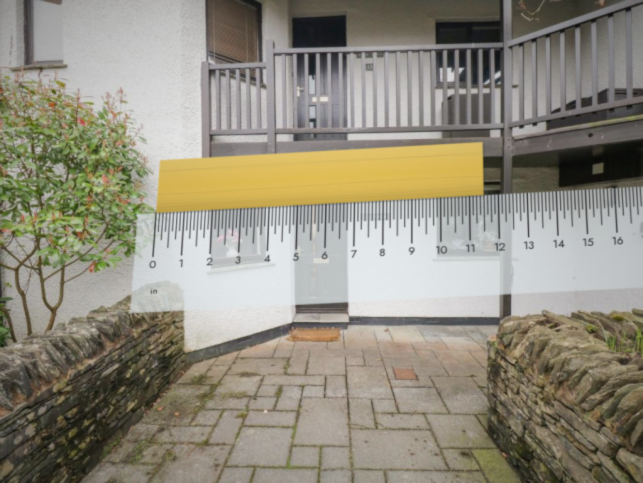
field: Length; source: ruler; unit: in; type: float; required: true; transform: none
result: 11.5 in
